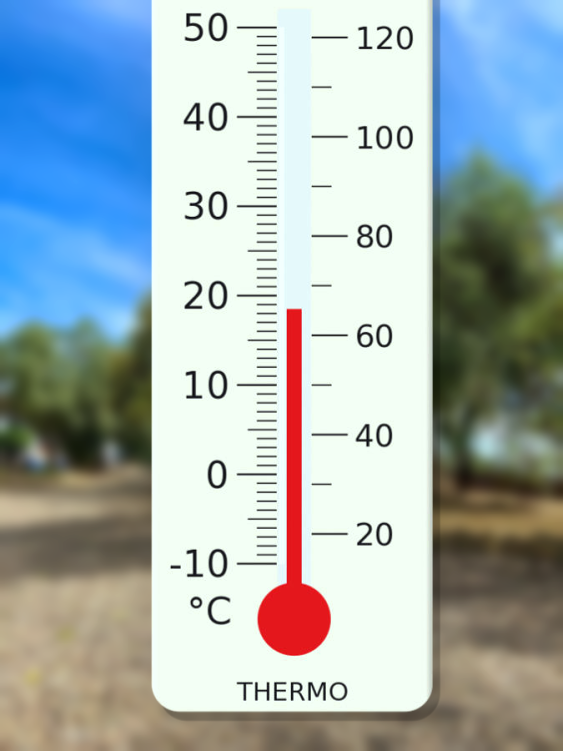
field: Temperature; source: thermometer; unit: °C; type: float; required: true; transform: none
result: 18.5 °C
